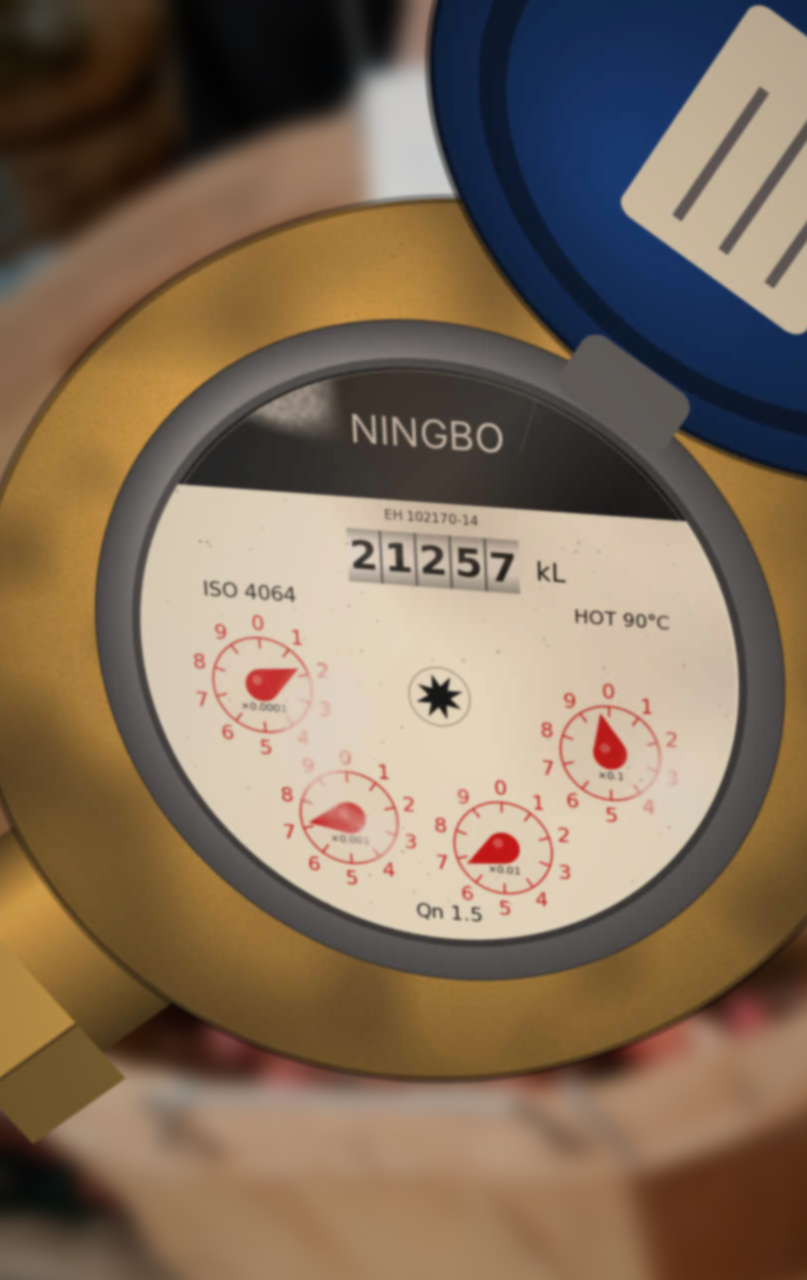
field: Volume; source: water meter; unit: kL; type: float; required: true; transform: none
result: 21256.9671 kL
